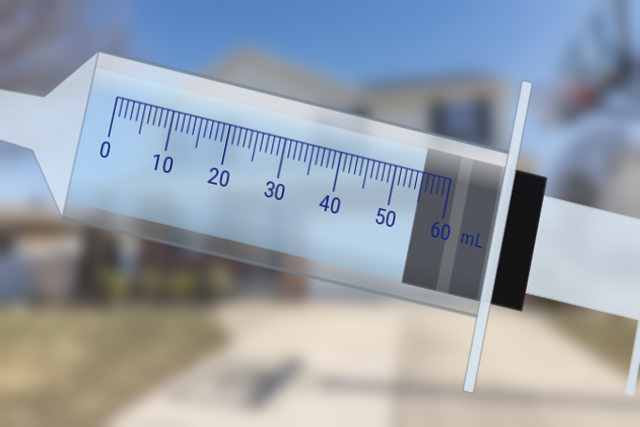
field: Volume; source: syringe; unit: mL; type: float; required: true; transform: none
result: 55 mL
